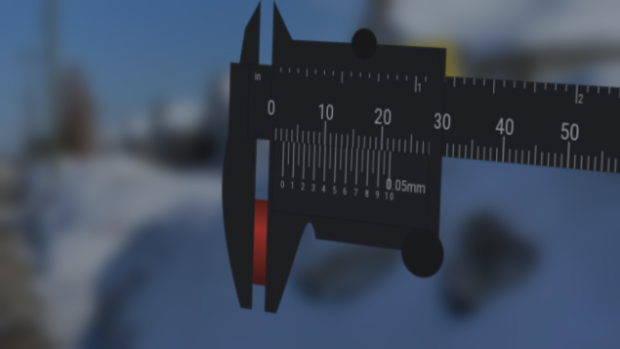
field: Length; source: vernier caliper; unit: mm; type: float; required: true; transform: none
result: 2.5 mm
